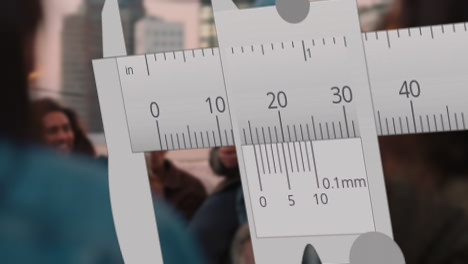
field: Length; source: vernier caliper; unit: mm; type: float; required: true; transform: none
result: 15.2 mm
